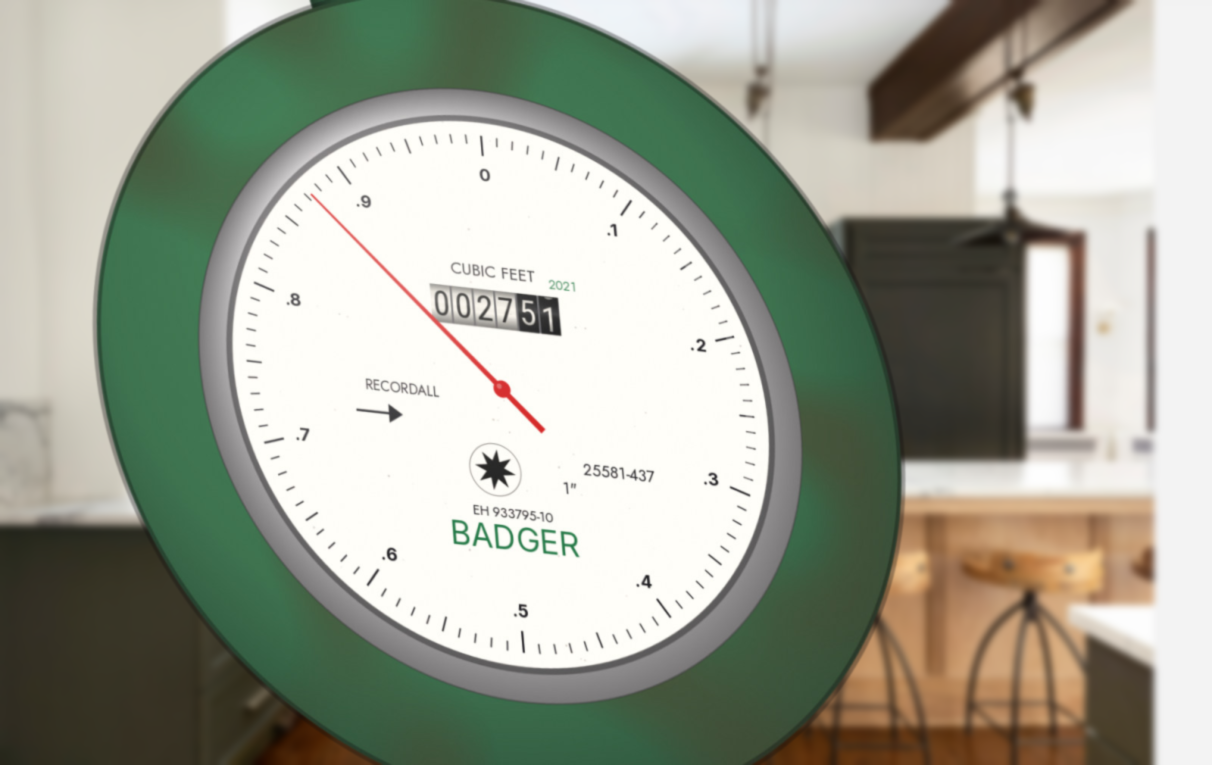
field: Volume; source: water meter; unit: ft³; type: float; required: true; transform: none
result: 2750.87 ft³
